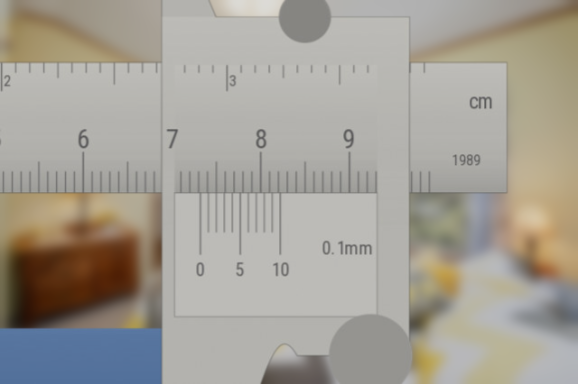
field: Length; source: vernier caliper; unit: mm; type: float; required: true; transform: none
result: 73.2 mm
